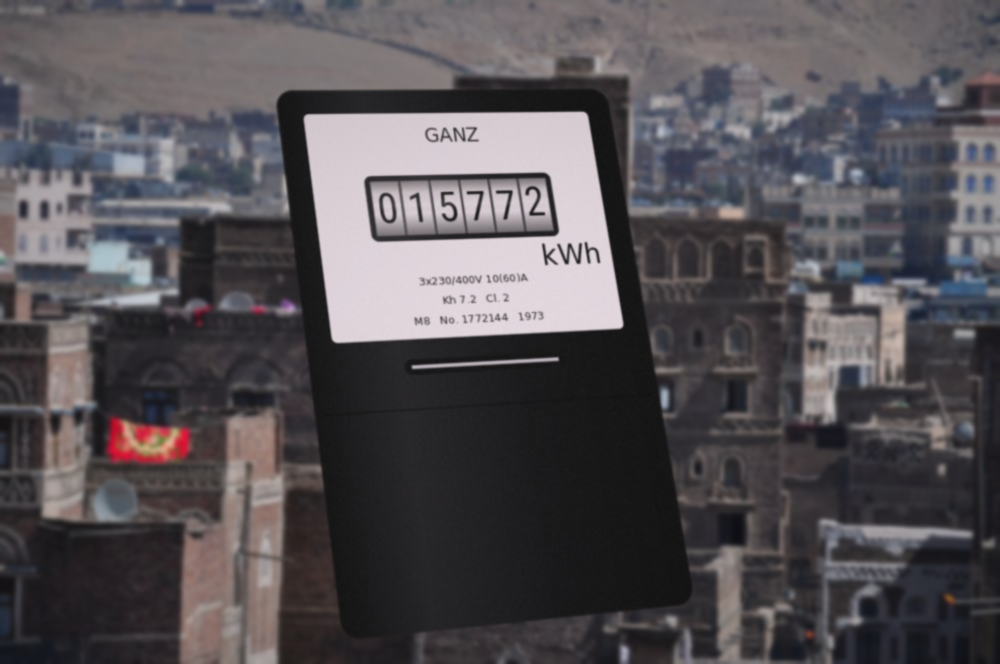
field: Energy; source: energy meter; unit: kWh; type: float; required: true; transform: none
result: 15772 kWh
